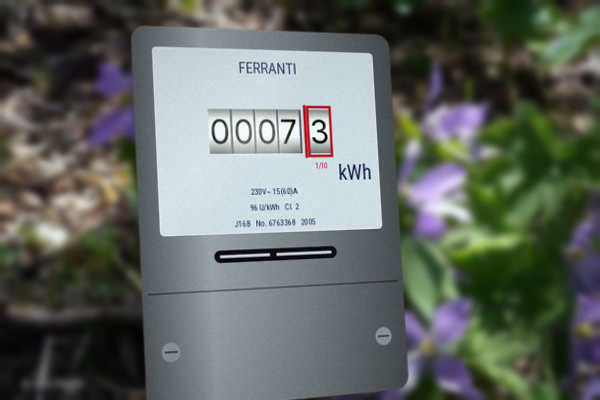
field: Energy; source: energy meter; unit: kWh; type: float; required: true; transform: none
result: 7.3 kWh
